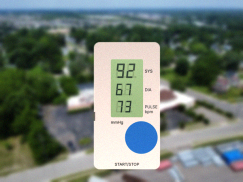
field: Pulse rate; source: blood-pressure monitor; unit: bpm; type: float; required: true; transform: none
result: 73 bpm
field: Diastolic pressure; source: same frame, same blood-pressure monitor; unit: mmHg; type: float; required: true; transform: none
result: 67 mmHg
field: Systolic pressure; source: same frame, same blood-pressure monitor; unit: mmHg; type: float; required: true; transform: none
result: 92 mmHg
